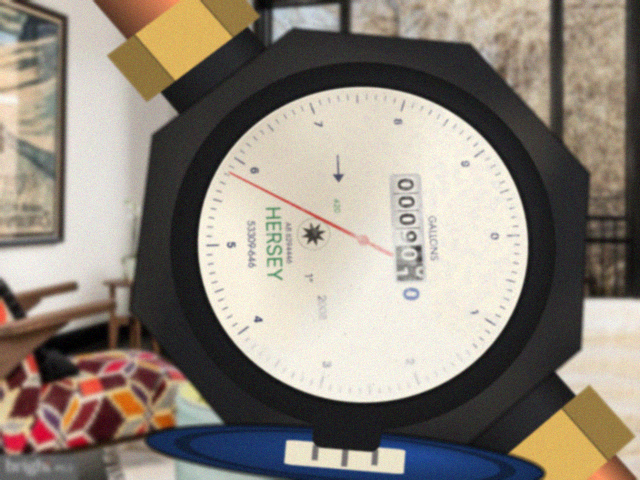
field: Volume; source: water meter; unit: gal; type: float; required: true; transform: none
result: 9005.8 gal
